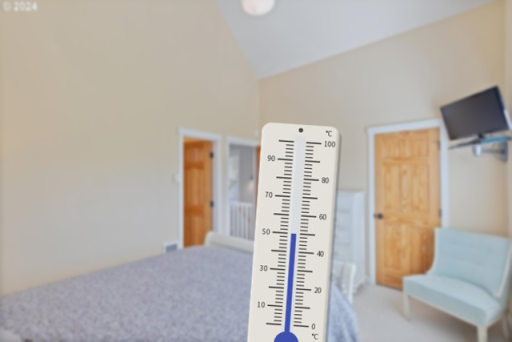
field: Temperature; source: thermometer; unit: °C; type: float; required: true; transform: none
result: 50 °C
